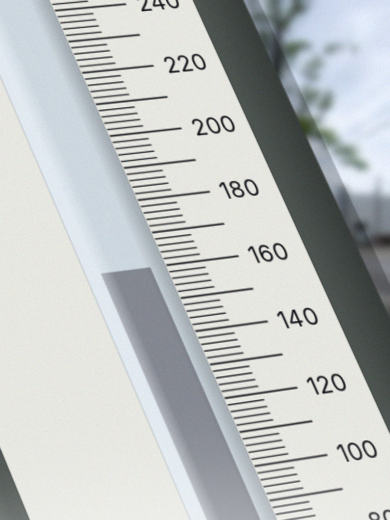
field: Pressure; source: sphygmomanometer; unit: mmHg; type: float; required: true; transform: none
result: 160 mmHg
